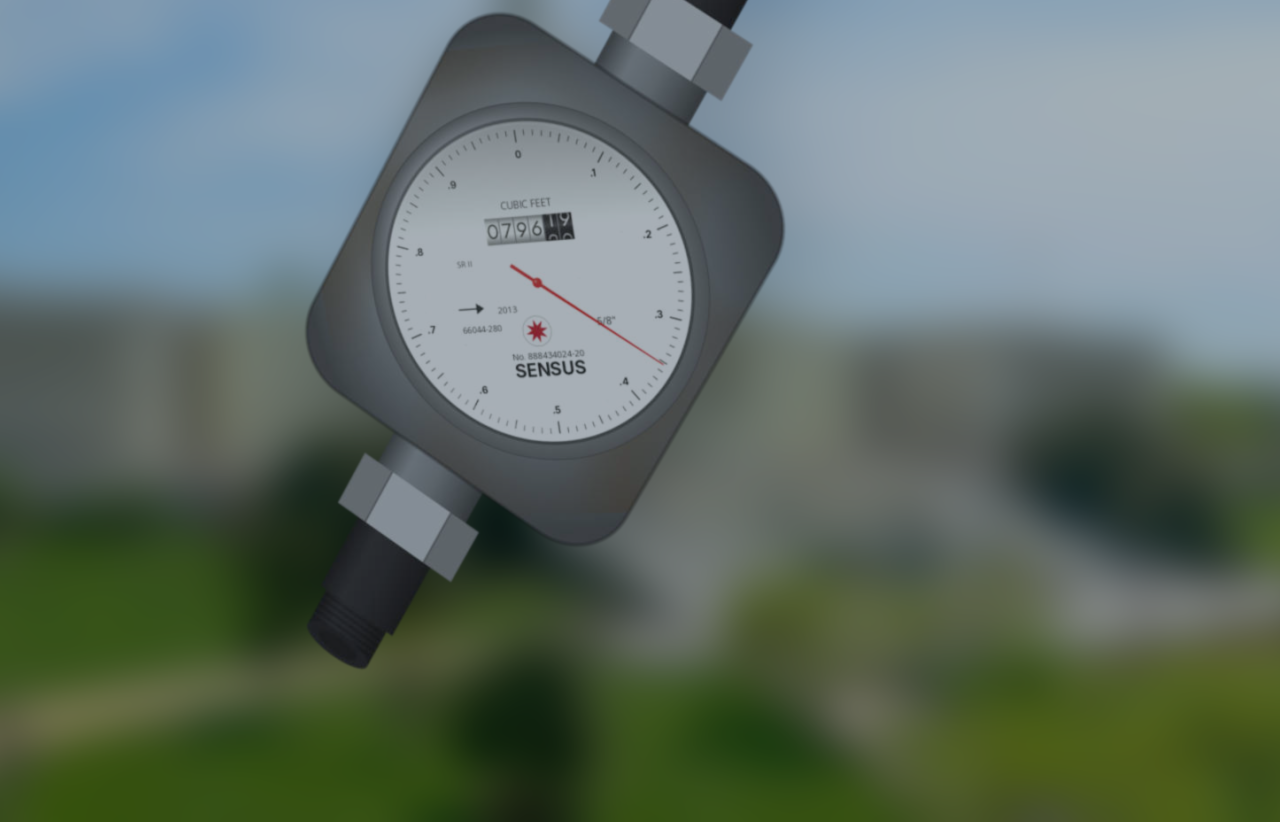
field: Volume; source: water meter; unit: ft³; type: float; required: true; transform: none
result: 79619.35 ft³
